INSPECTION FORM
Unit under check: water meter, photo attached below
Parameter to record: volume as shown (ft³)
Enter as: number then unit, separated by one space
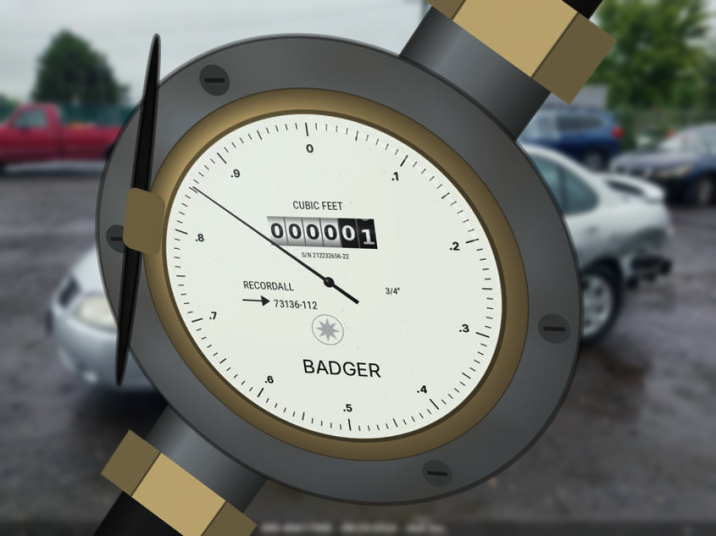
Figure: 0.85 ft³
